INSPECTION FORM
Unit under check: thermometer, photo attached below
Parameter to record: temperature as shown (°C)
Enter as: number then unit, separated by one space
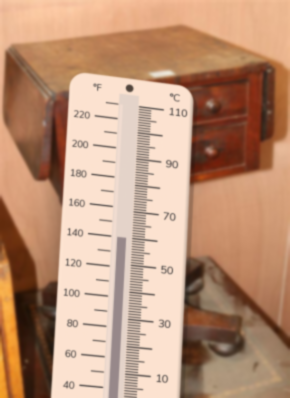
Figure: 60 °C
